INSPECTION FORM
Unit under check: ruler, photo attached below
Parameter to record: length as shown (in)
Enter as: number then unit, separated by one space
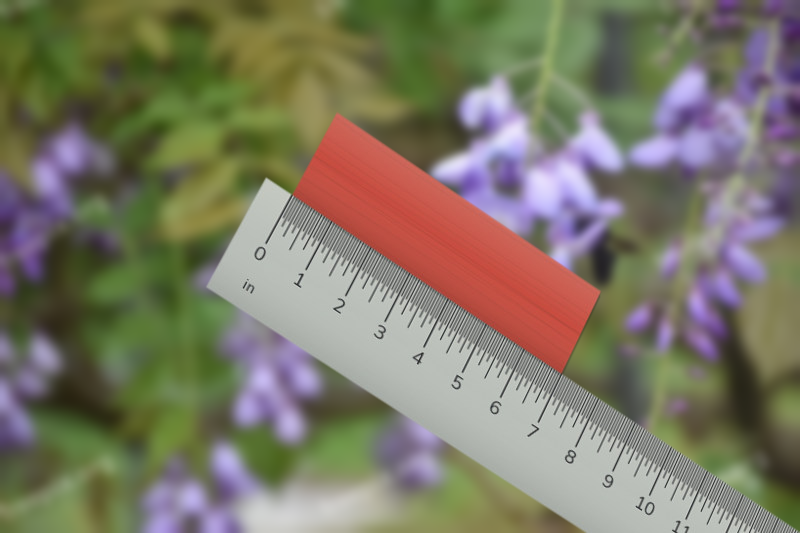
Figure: 7 in
